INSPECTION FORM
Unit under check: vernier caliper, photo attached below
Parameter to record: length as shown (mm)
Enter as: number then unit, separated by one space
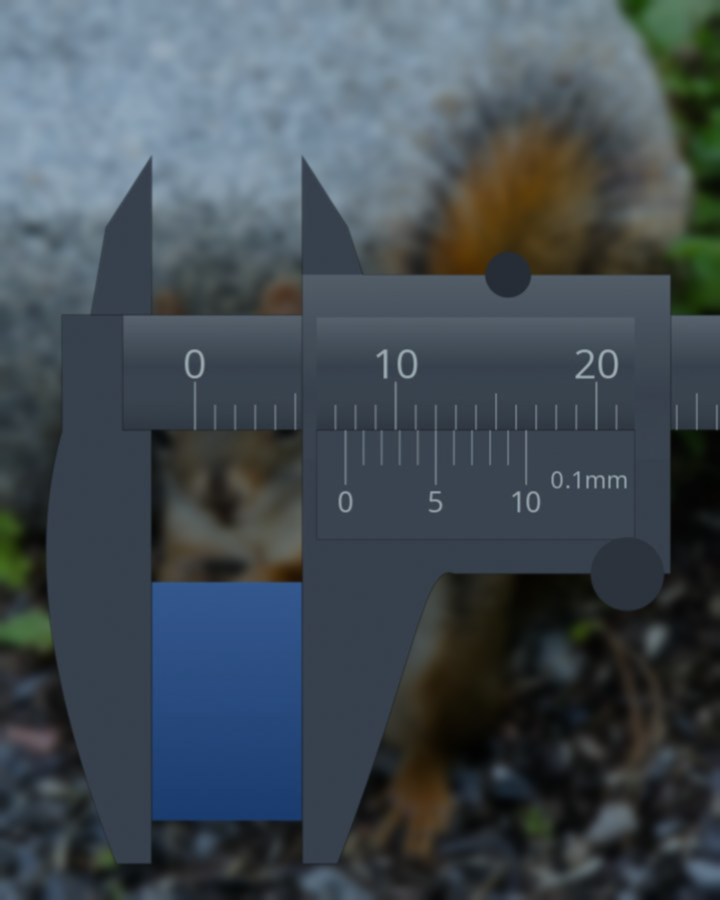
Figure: 7.5 mm
